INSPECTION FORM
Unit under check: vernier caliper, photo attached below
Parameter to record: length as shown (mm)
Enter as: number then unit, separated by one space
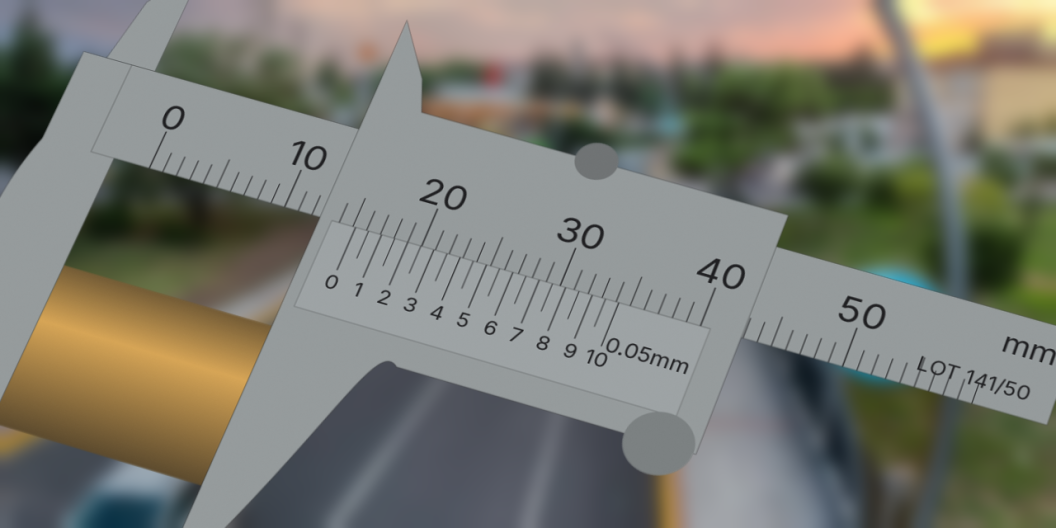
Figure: 15.2 mm
